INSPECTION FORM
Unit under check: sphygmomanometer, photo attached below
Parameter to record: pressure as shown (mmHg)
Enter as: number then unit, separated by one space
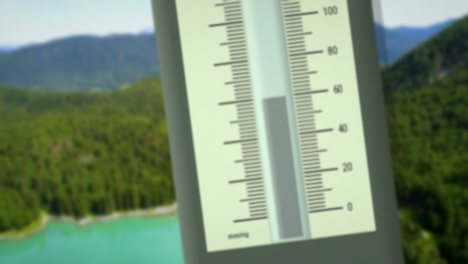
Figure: 60 mmHg
